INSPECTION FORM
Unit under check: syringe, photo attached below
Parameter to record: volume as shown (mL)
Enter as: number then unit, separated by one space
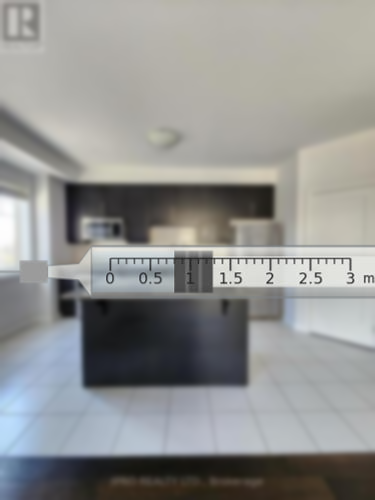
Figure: 0.8 mL
